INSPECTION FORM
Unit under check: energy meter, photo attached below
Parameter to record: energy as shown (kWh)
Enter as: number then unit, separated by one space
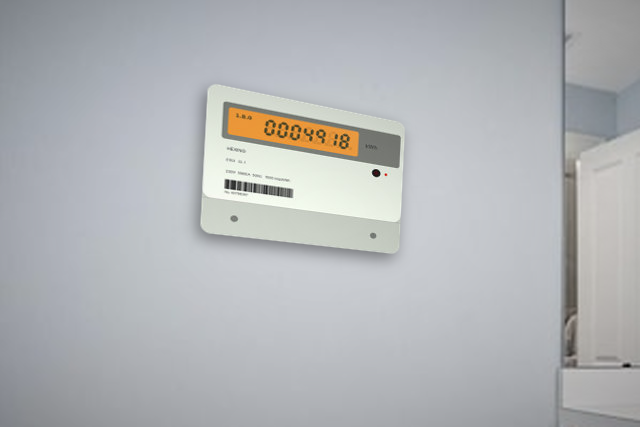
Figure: 4918 kWh
